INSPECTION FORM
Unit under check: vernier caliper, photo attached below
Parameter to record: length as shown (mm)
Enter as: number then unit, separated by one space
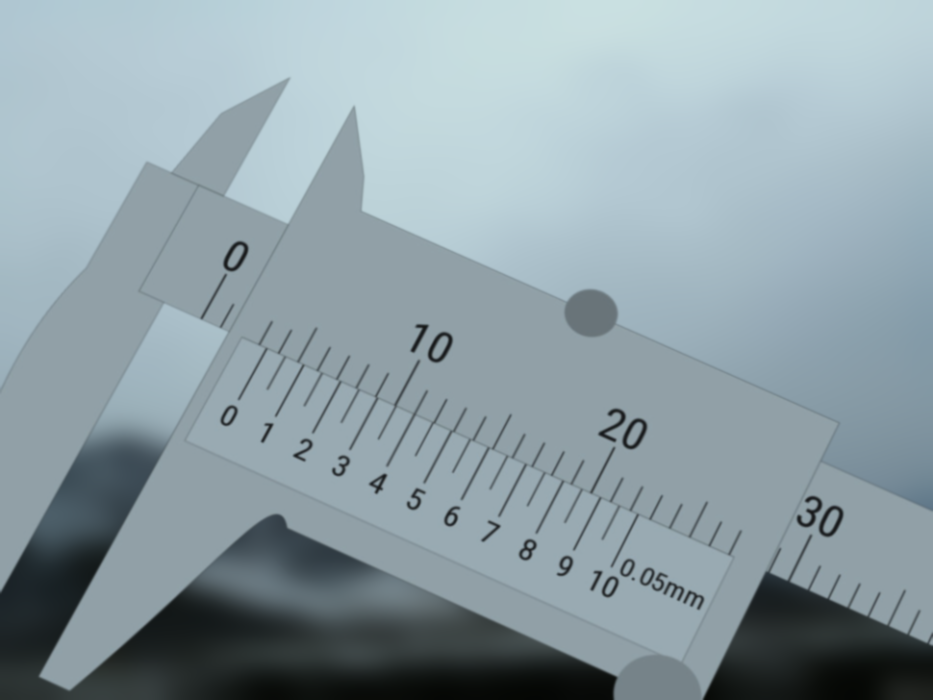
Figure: 3.4 mm
